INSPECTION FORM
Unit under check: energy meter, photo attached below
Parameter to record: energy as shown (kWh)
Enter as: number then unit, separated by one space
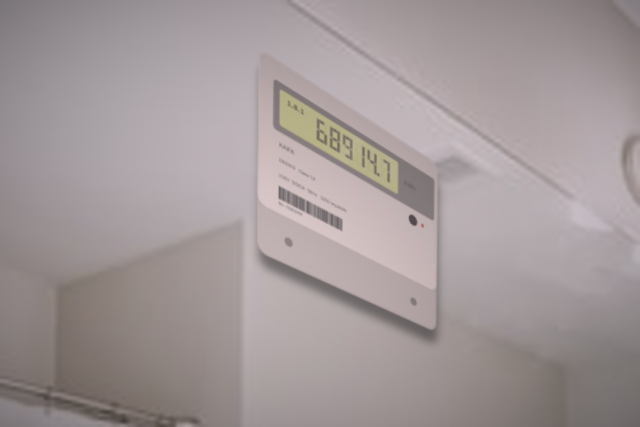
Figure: 68914.7 kWh
